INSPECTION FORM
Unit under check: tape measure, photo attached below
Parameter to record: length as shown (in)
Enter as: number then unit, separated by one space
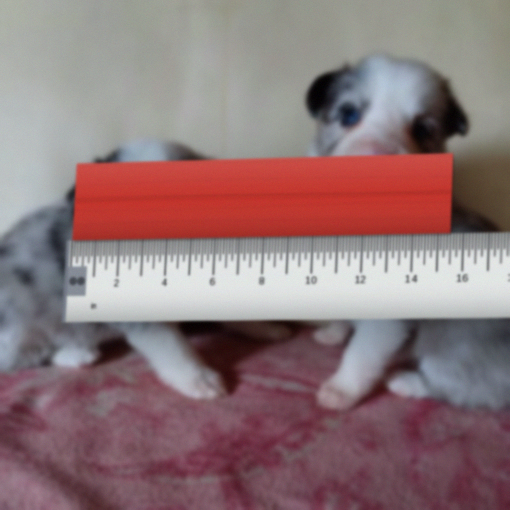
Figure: 15.5 in
